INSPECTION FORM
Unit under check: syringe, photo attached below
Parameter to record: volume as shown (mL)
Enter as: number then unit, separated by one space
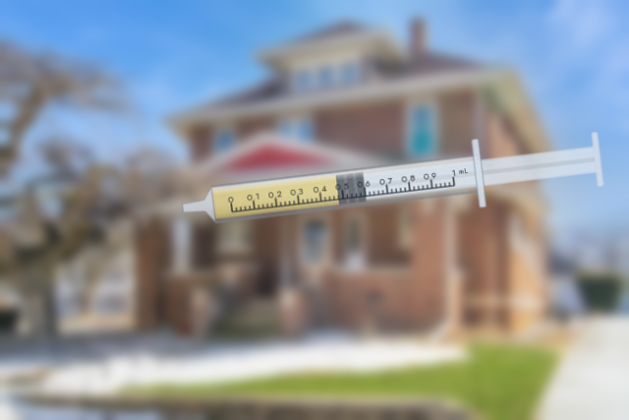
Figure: 0.48 mL
